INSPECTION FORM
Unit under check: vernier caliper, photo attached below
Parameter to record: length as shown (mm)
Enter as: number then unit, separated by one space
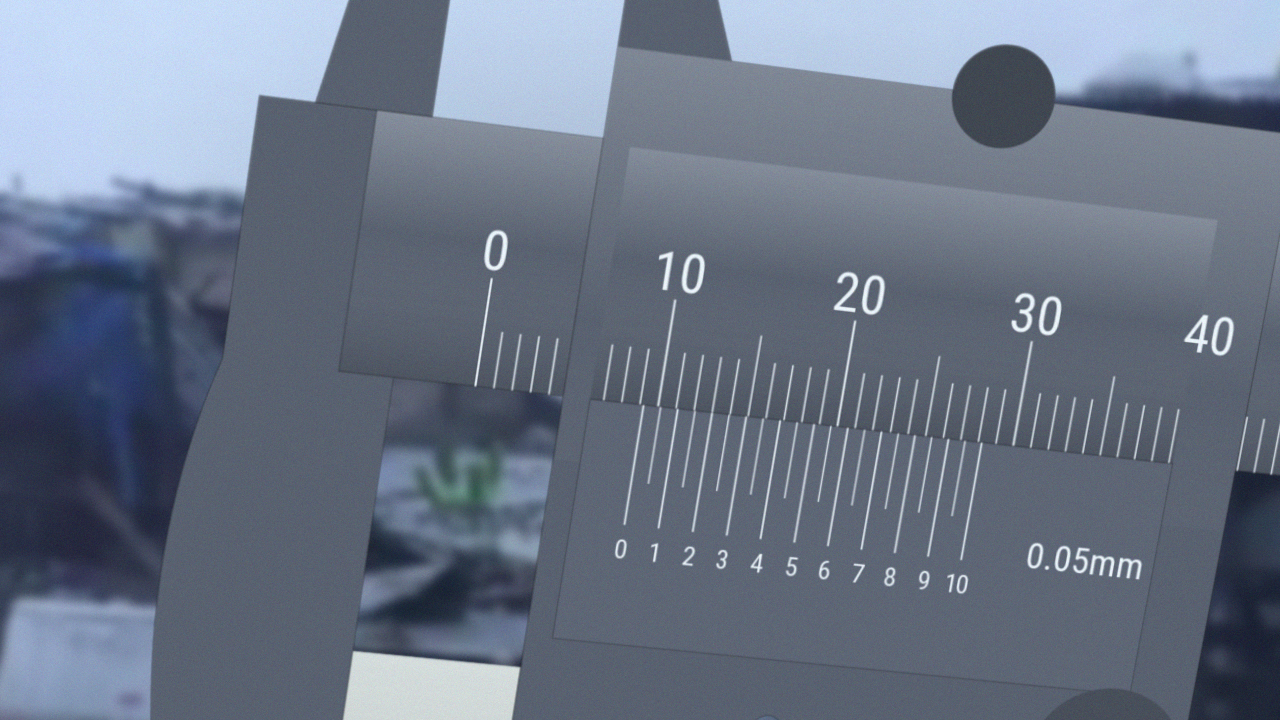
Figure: 9.2 mm
